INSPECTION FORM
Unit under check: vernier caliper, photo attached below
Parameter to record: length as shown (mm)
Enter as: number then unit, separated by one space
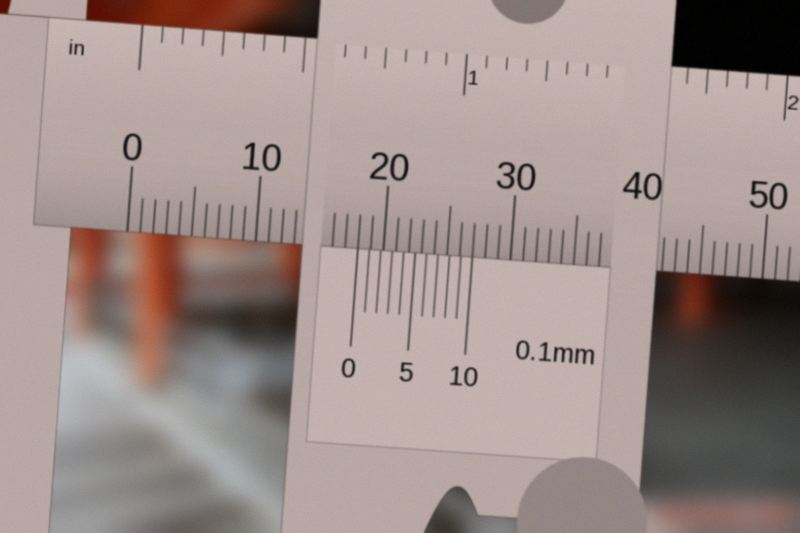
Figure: 18.0 mm
